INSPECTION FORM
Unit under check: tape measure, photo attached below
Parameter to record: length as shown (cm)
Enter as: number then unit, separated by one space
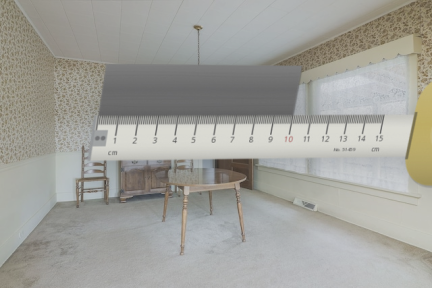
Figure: 10 cm
